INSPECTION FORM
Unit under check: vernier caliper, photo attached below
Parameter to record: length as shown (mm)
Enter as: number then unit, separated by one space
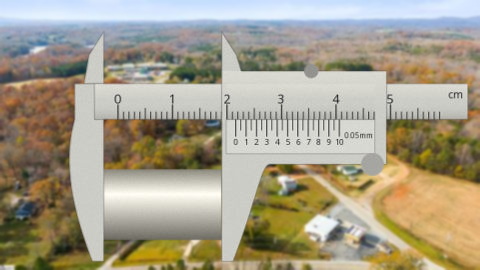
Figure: 21.6 mm
